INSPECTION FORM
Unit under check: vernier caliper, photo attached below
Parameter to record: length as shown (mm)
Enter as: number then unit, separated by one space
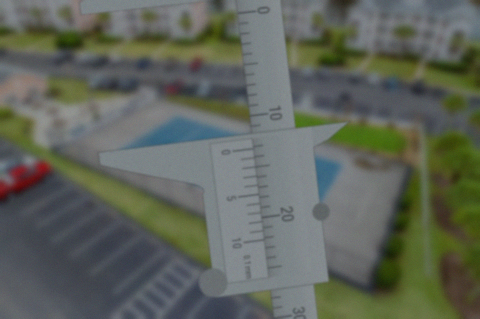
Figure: 13.2 mm
